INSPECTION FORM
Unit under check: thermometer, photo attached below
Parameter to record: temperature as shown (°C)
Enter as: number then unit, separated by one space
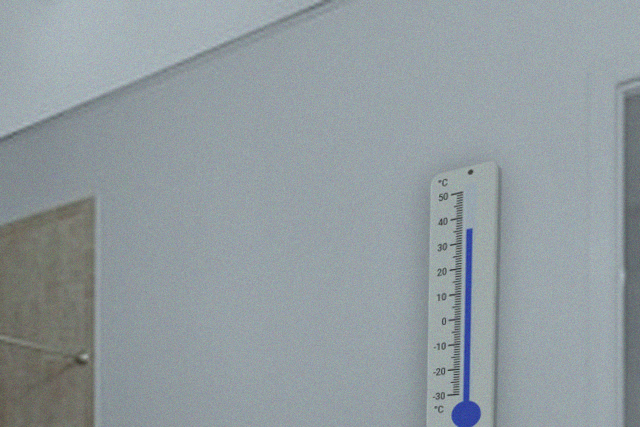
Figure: 35 °C
